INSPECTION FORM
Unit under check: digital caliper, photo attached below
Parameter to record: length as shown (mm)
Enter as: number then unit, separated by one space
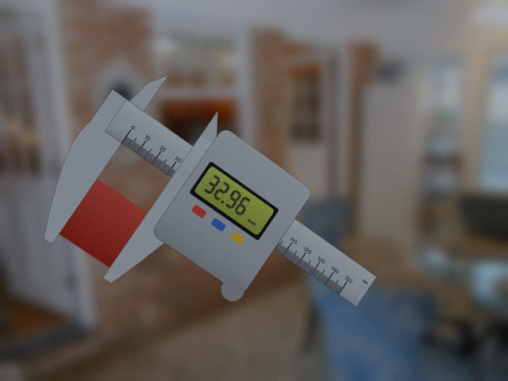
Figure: 32.96 mm
